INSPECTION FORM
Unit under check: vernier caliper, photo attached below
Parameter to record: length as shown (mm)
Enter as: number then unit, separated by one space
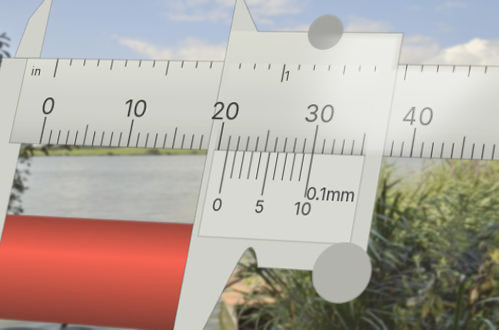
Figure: 21.0 mm
